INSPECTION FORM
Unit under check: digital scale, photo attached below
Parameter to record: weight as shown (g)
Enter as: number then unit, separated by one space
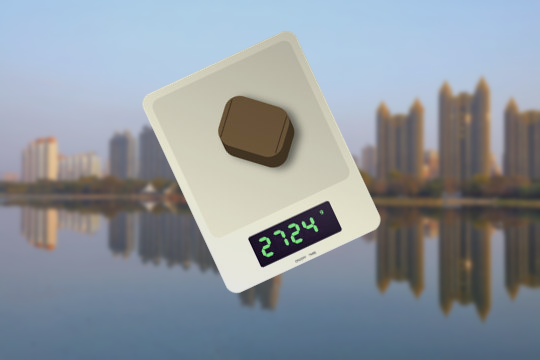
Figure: 2724 g
